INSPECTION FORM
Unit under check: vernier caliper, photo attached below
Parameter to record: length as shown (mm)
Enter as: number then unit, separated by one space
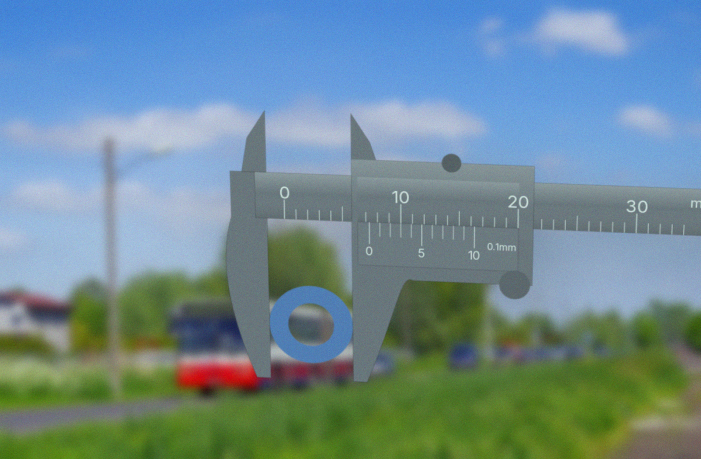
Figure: 7.3 mm
